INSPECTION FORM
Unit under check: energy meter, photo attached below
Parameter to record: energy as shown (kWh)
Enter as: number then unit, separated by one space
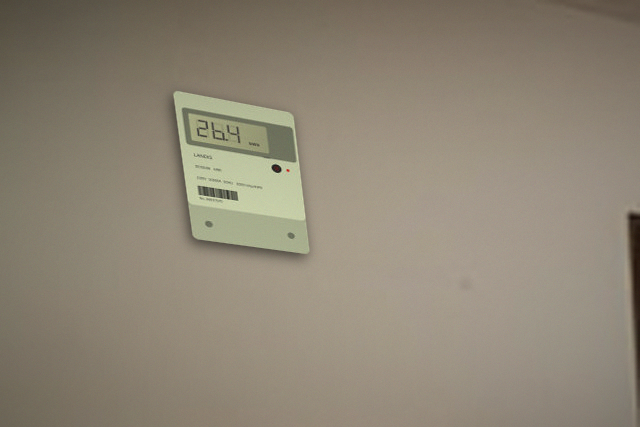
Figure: 26.4 kWh
